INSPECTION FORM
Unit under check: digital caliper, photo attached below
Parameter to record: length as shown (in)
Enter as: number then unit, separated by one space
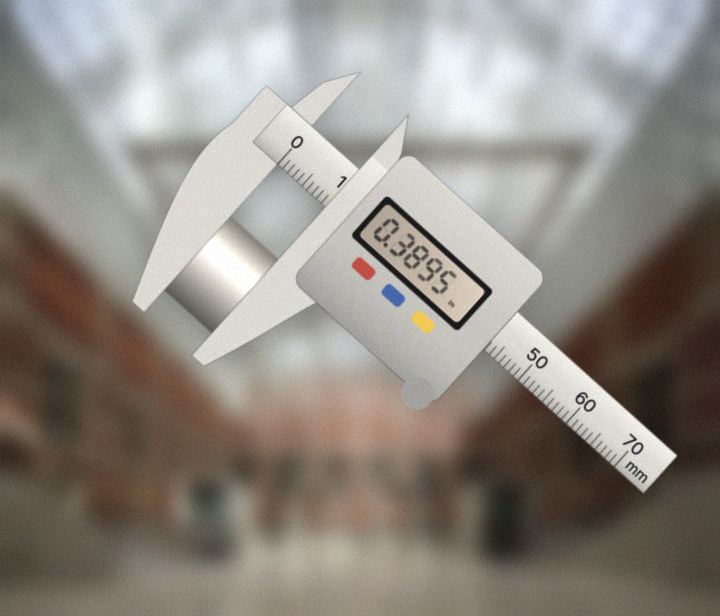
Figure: 0.3895 in
